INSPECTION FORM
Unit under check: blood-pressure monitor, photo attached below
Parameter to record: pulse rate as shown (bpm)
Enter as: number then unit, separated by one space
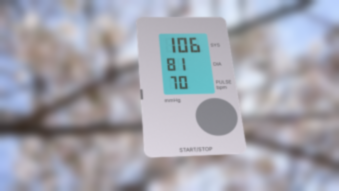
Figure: 70 bpm
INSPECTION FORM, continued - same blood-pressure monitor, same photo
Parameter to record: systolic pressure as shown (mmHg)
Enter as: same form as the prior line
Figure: 106 mmHg
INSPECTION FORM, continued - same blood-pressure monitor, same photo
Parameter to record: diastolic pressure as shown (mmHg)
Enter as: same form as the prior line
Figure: 81 mmHg
